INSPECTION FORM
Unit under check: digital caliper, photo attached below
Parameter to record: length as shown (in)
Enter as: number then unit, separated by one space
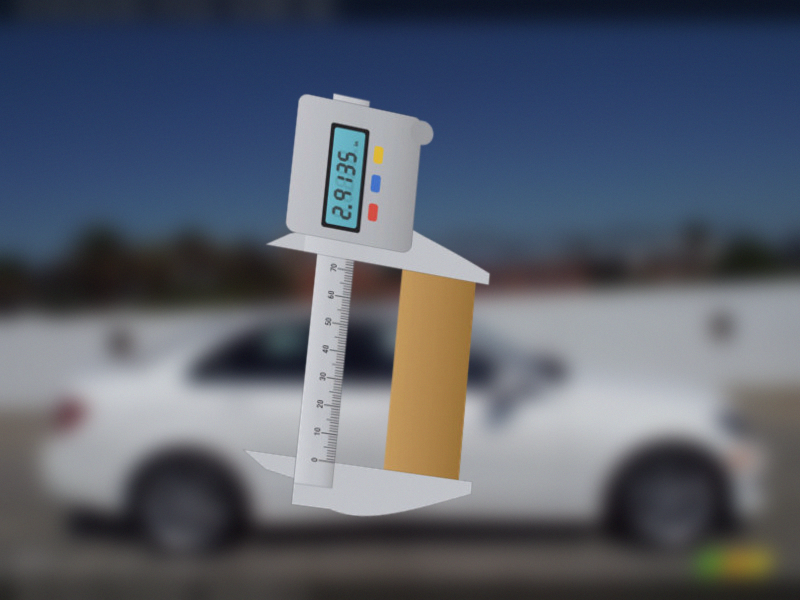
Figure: 2.9135 in
